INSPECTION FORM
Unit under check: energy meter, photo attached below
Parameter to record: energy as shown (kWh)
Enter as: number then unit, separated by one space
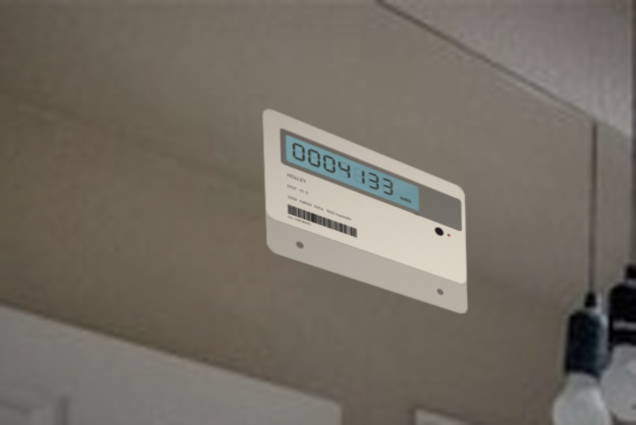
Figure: 4133 kWh
